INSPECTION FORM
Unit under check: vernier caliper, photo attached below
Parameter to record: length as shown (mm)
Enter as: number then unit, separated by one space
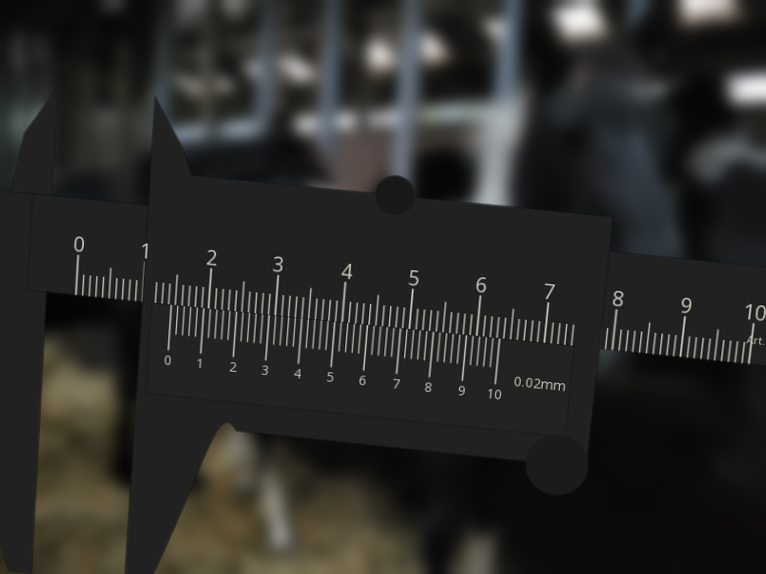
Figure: 14.4 mm
